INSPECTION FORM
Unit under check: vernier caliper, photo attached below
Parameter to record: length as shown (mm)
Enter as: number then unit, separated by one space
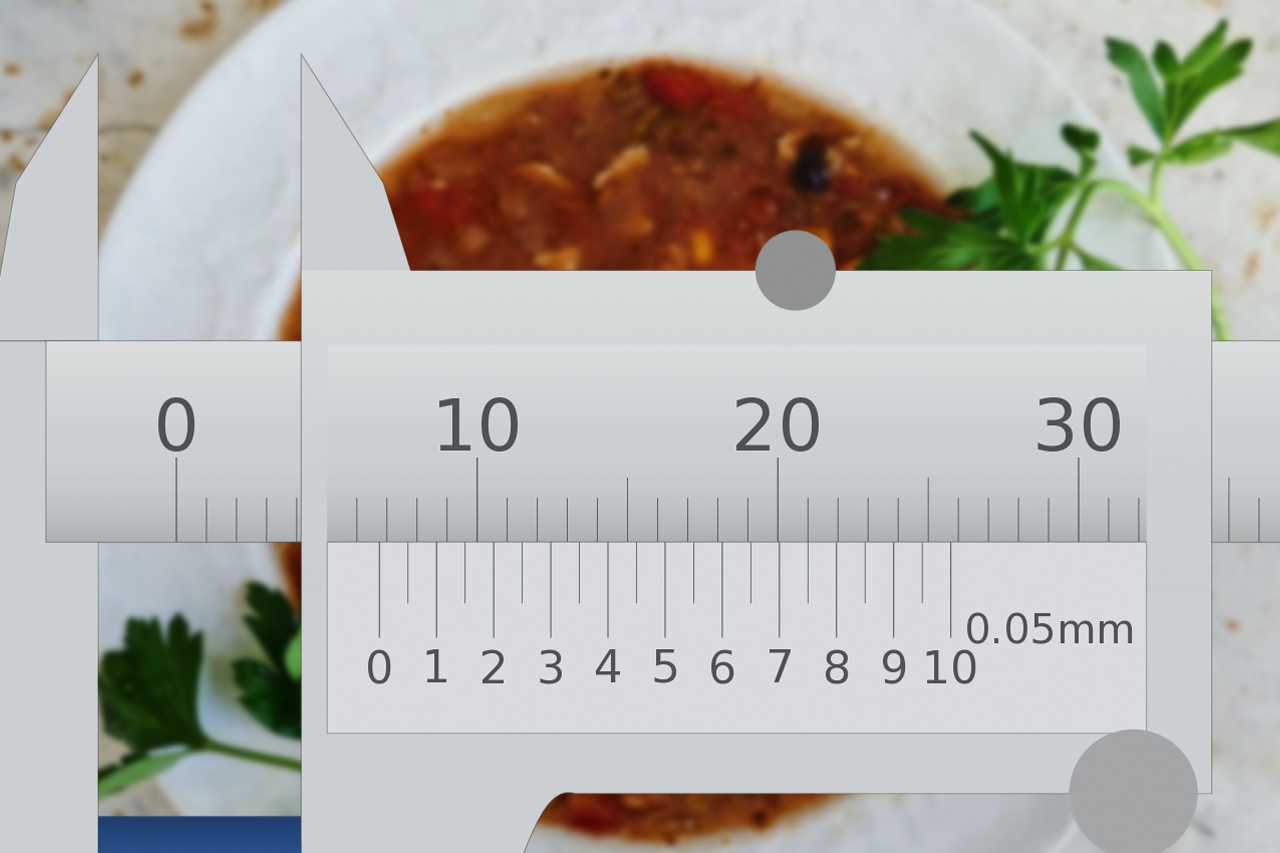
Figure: 6.75 mm
